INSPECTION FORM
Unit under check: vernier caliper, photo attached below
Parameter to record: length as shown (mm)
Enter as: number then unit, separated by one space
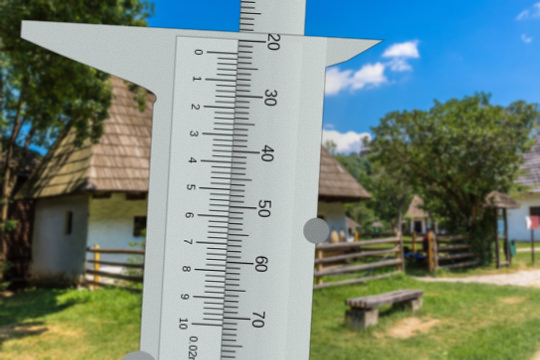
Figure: 22.4 mm
